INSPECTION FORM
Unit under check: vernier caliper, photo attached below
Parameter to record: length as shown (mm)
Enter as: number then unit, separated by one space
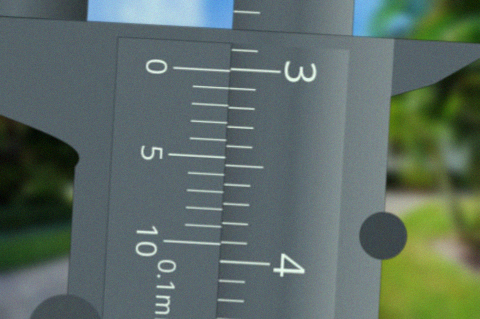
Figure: 30.1 mm
